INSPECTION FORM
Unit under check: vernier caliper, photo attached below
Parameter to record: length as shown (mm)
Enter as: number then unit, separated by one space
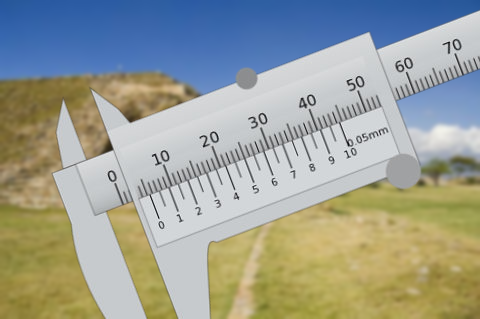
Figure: 5.5 mm
